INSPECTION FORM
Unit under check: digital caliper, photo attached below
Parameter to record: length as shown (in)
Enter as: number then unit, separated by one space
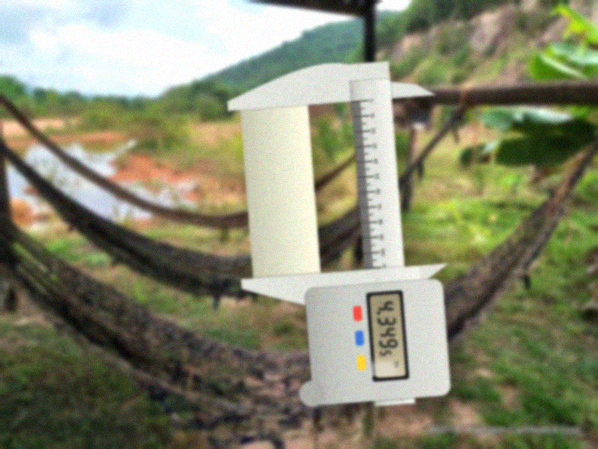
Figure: 4.3495 in
